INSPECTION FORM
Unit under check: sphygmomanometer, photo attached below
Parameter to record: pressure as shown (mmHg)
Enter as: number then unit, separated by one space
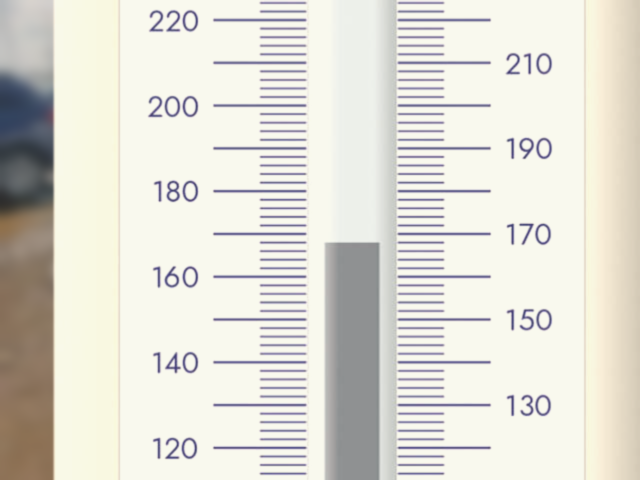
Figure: 168 mmHg
